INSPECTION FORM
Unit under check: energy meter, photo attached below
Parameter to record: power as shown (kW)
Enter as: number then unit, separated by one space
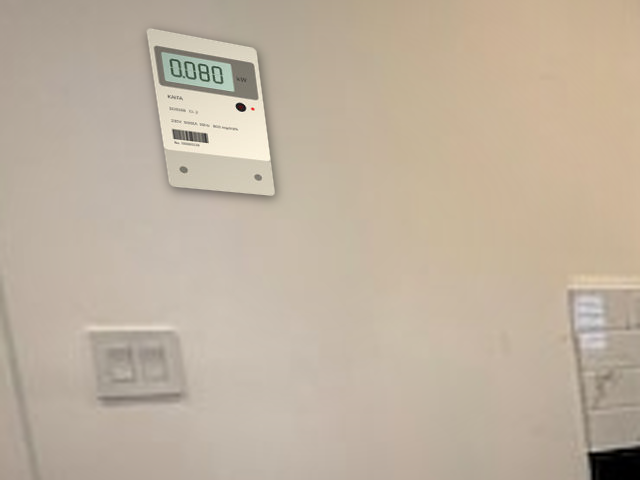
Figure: 0.080 kW
